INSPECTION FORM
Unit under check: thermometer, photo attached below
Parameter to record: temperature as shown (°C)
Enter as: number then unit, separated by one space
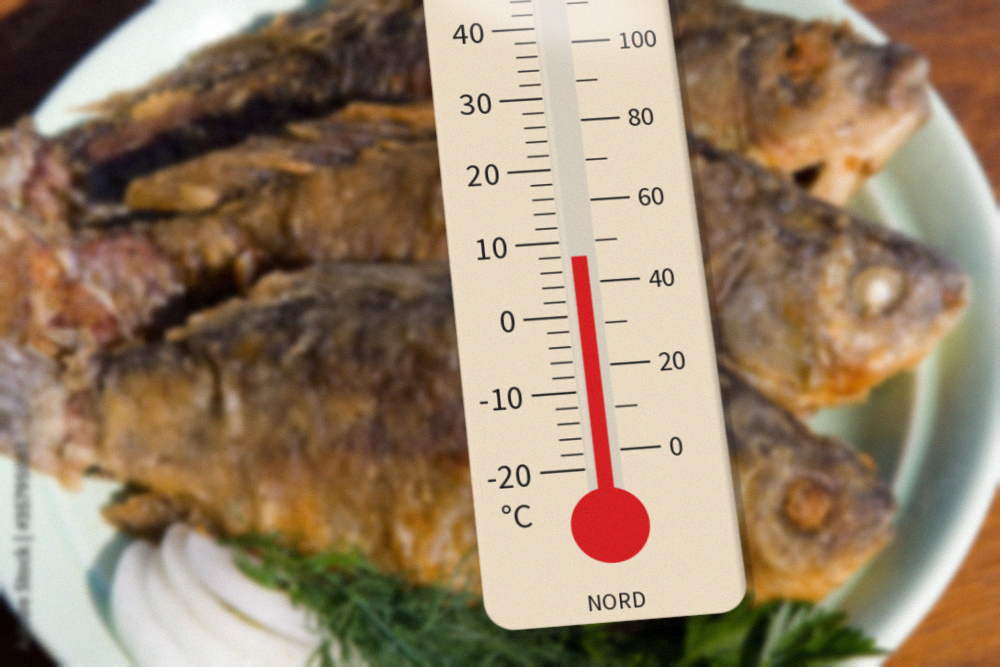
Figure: 8 °C
